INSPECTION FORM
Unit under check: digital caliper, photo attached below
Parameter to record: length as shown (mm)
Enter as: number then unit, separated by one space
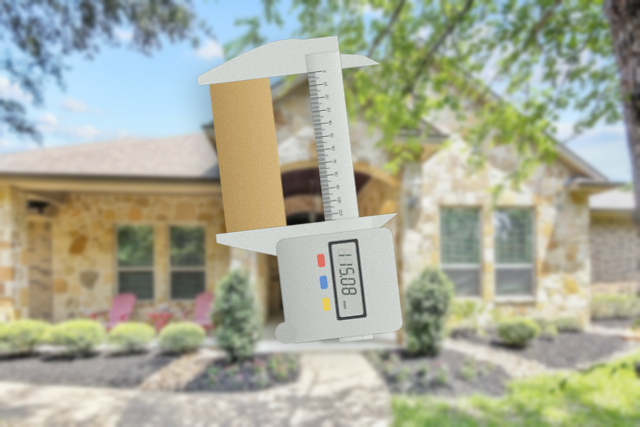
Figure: 115.08 mm
